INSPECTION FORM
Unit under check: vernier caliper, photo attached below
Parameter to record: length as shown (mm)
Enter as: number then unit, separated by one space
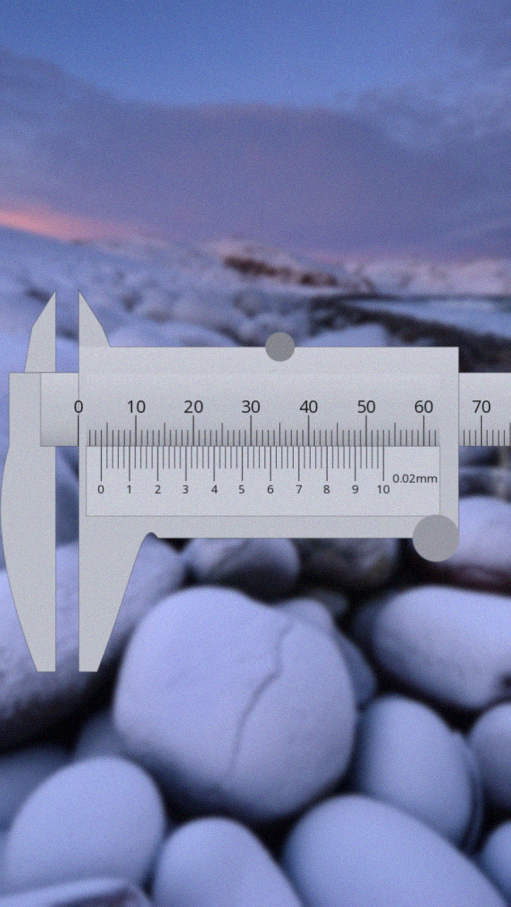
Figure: 4.0 mm
